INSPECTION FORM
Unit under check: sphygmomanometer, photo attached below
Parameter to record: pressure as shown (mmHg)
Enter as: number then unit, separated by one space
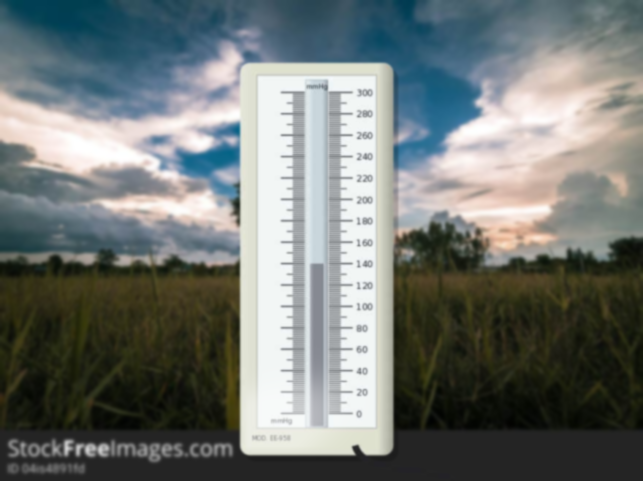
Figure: 140 mmHg
